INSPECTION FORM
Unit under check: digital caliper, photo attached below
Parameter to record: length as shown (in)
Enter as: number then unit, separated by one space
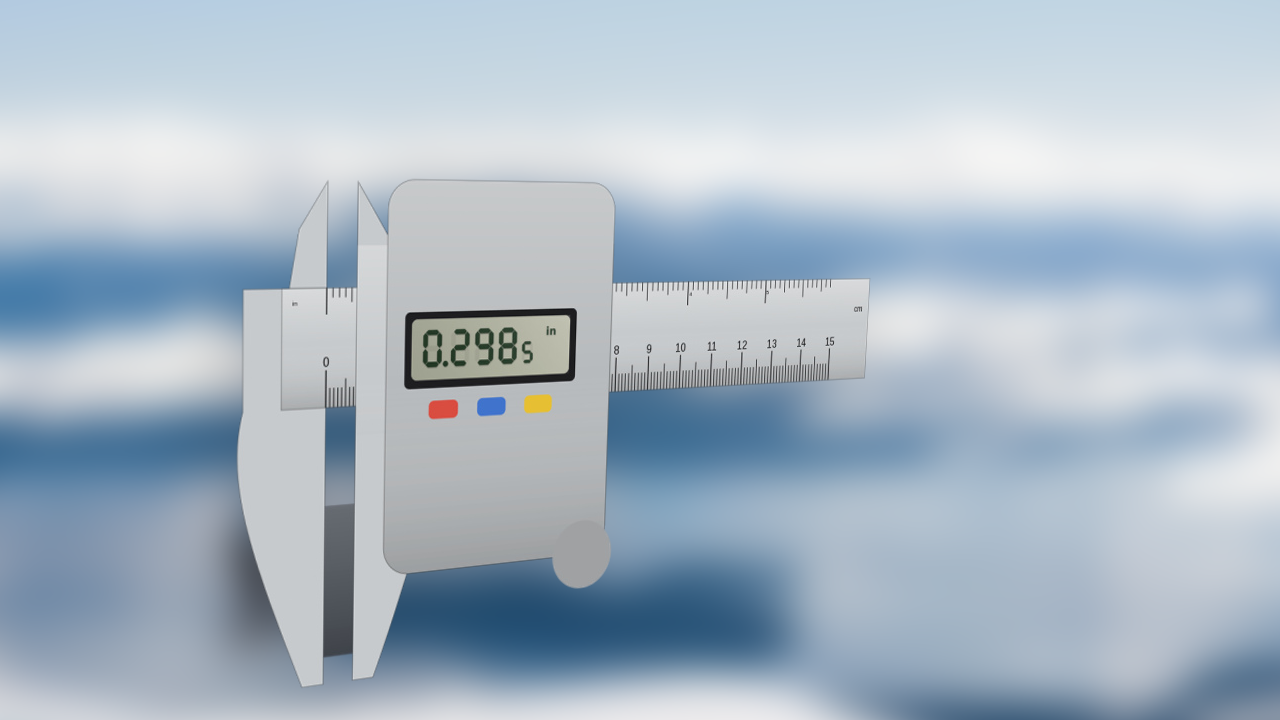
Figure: 0.2985 in
